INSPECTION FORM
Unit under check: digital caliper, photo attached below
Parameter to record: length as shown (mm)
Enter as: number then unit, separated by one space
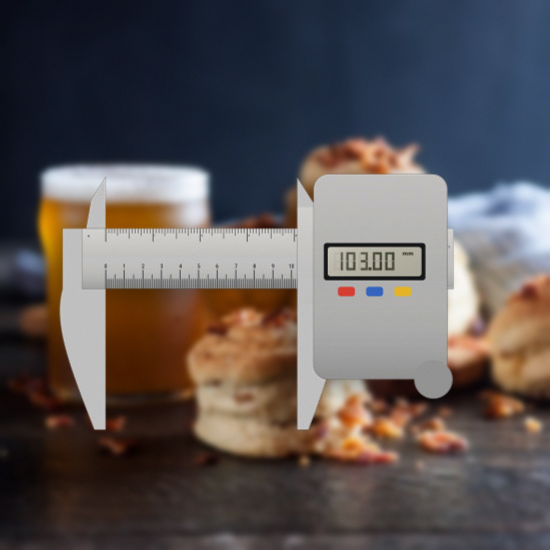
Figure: 103.00 mm
